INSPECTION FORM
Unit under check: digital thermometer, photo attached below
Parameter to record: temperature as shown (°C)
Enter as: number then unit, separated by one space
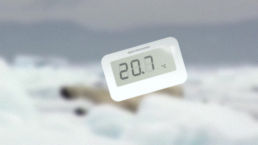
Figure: 20.7 °C
